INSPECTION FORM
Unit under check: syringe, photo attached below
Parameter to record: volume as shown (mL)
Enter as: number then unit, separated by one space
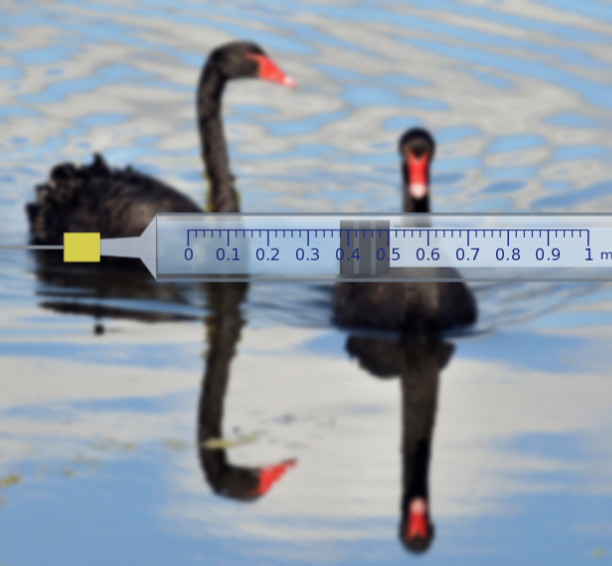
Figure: 0.38 mL
